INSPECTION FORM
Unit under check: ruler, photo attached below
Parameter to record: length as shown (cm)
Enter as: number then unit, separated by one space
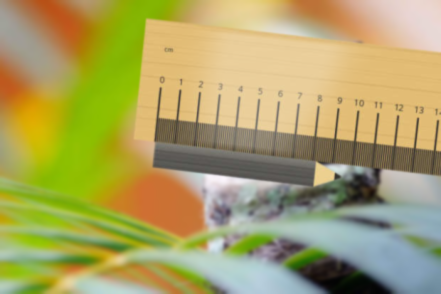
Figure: 9.5 cm
